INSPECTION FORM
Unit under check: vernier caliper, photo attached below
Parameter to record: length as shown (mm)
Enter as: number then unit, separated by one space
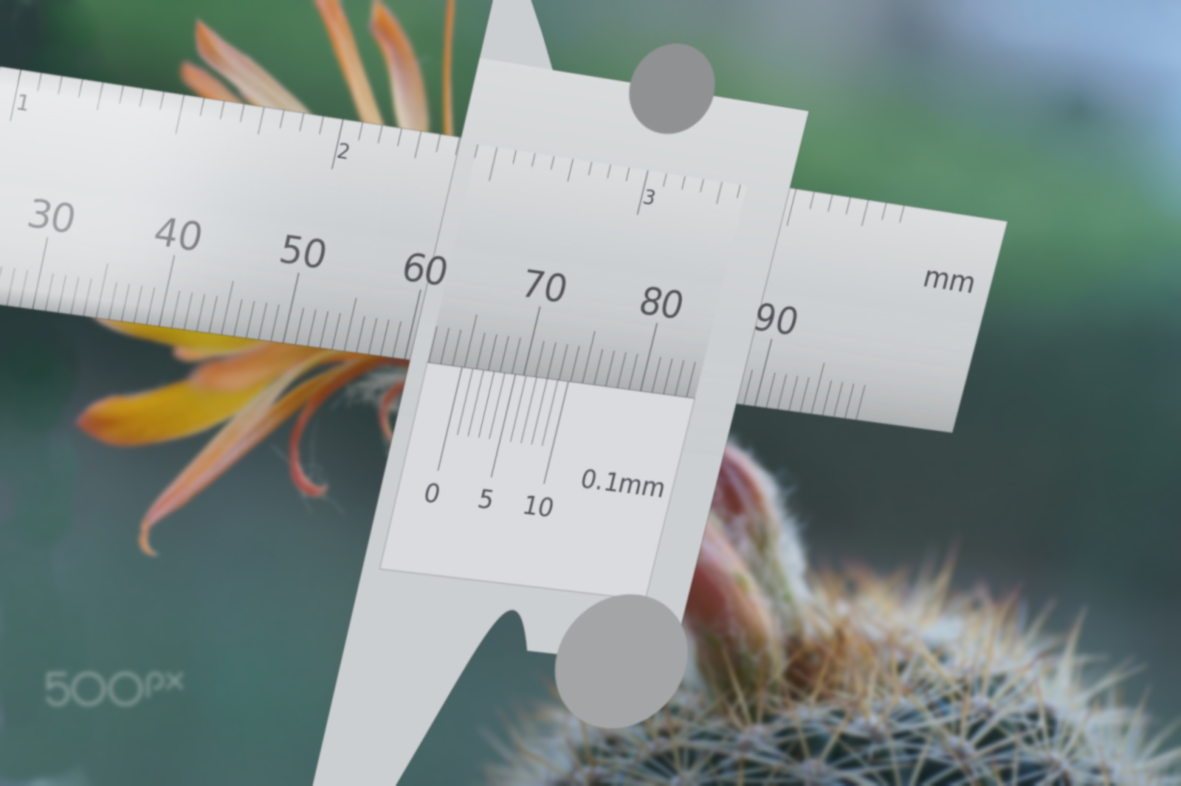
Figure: 64.8 mm
